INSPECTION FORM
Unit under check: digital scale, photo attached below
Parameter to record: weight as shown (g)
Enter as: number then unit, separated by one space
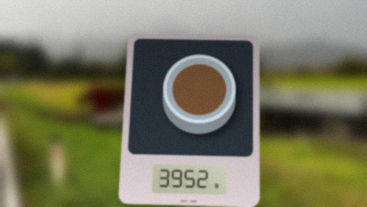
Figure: 3952 g
